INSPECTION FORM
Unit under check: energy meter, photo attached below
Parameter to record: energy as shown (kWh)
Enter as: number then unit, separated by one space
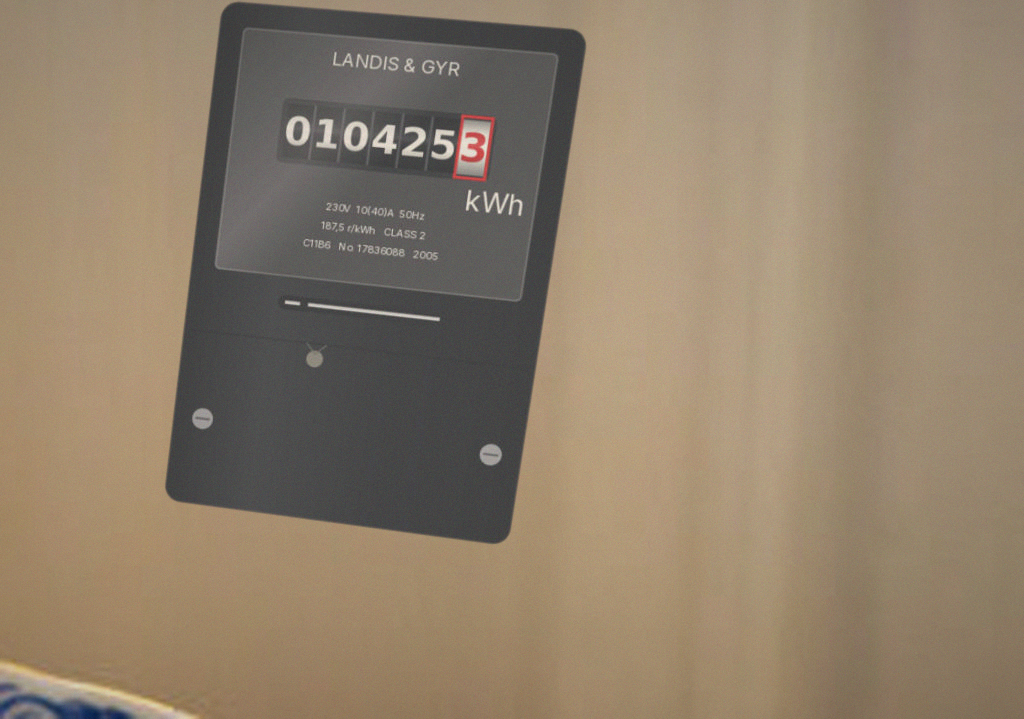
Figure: 10425.3 kWh
